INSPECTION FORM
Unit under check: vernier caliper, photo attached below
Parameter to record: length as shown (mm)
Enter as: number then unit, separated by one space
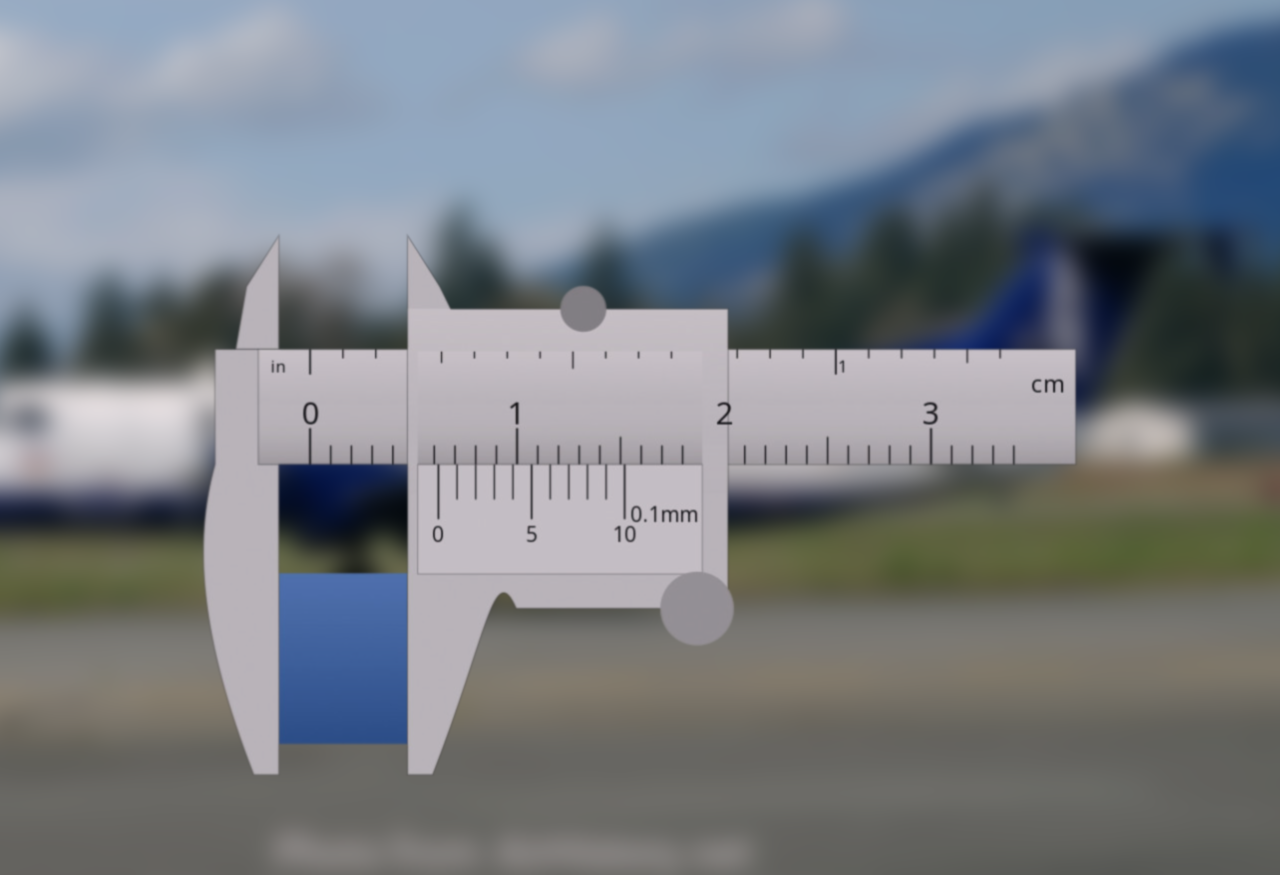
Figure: 6.2 mm
